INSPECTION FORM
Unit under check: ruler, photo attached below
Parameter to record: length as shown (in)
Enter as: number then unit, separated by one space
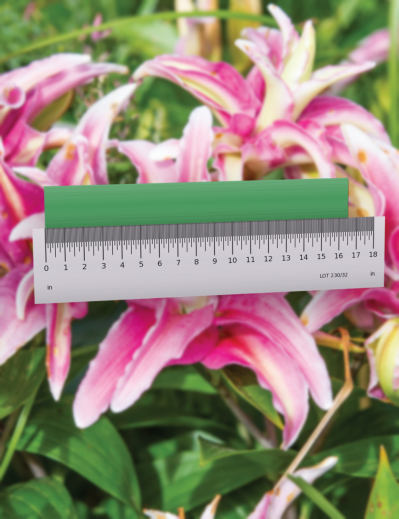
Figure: 16.5 in
